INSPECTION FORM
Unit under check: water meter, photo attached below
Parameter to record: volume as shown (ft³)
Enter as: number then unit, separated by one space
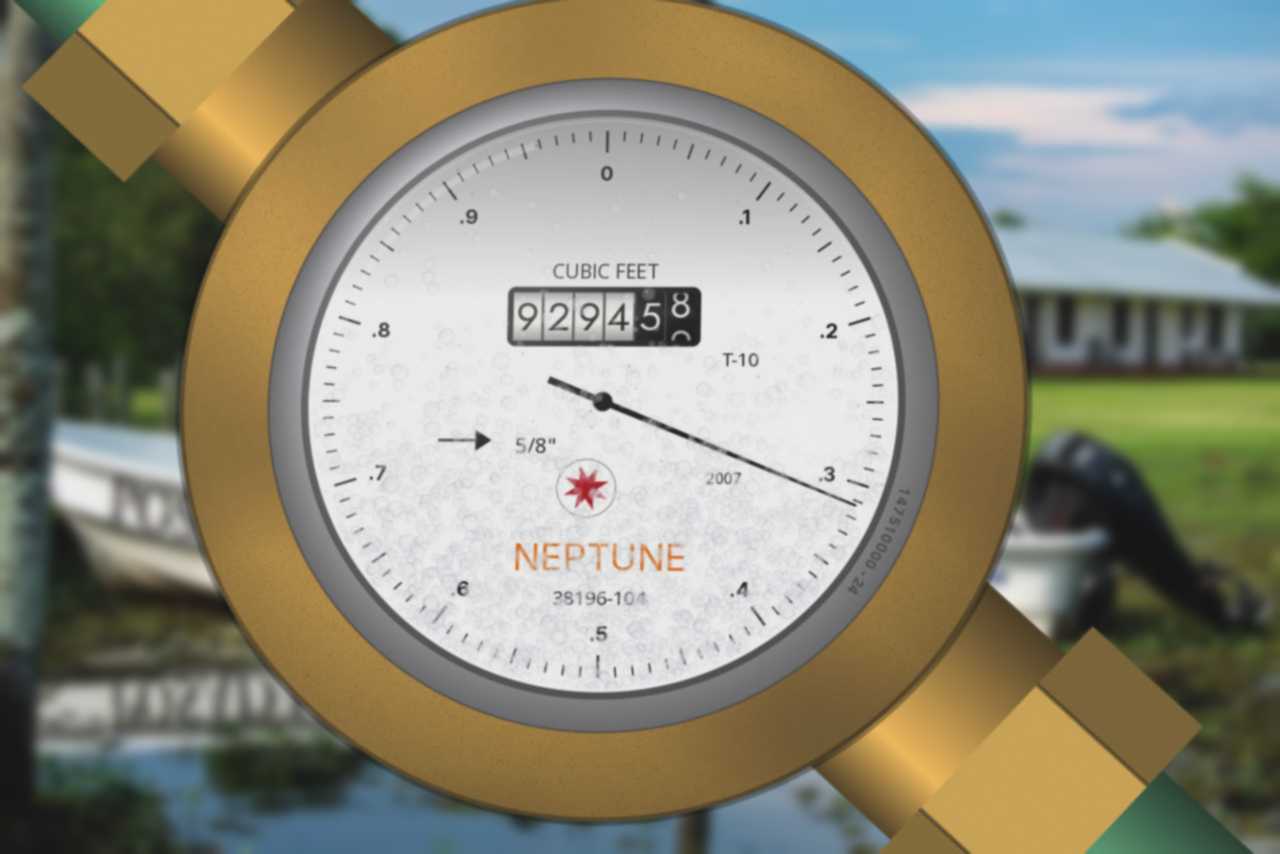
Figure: 929458.31 ft³
